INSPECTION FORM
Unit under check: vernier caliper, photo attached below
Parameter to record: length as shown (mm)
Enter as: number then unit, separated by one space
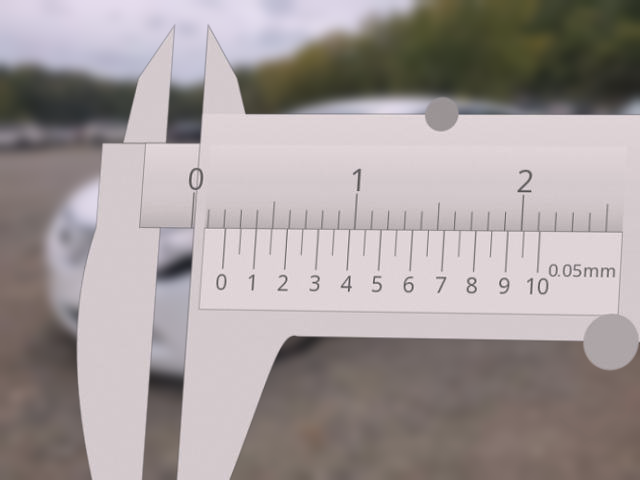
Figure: 2.1 mm
